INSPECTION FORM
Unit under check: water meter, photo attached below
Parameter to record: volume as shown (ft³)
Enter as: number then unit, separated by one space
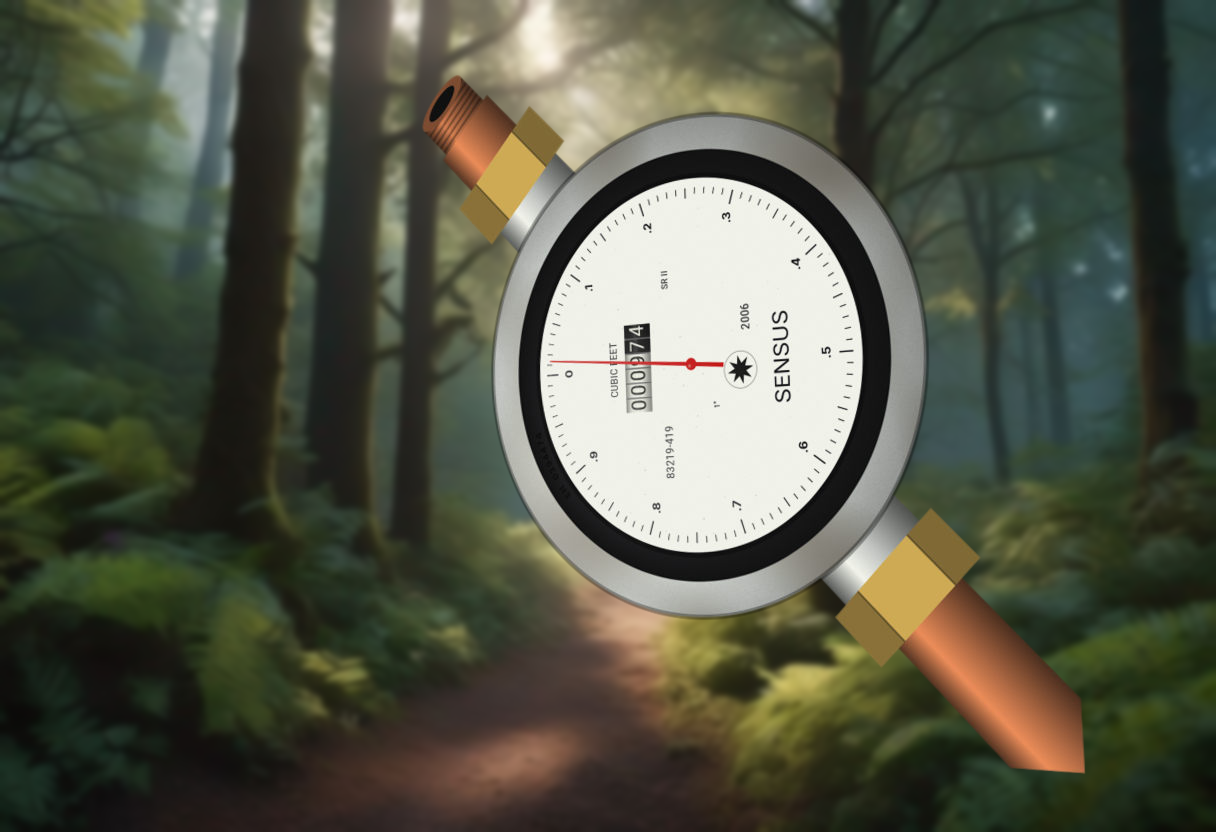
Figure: 974.01 ft³
